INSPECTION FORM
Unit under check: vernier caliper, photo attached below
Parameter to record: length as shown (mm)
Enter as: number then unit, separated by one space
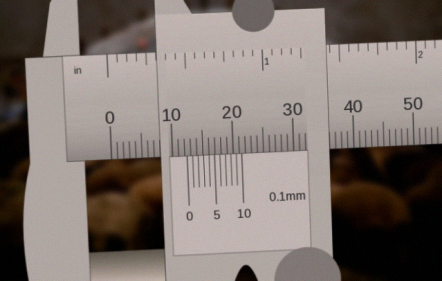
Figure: 12.4 mm
